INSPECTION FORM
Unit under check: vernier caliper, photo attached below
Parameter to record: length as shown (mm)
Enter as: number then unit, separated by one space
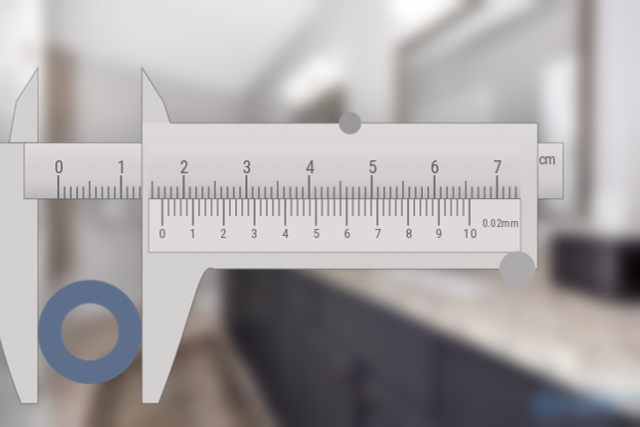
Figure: 16.6 mm
